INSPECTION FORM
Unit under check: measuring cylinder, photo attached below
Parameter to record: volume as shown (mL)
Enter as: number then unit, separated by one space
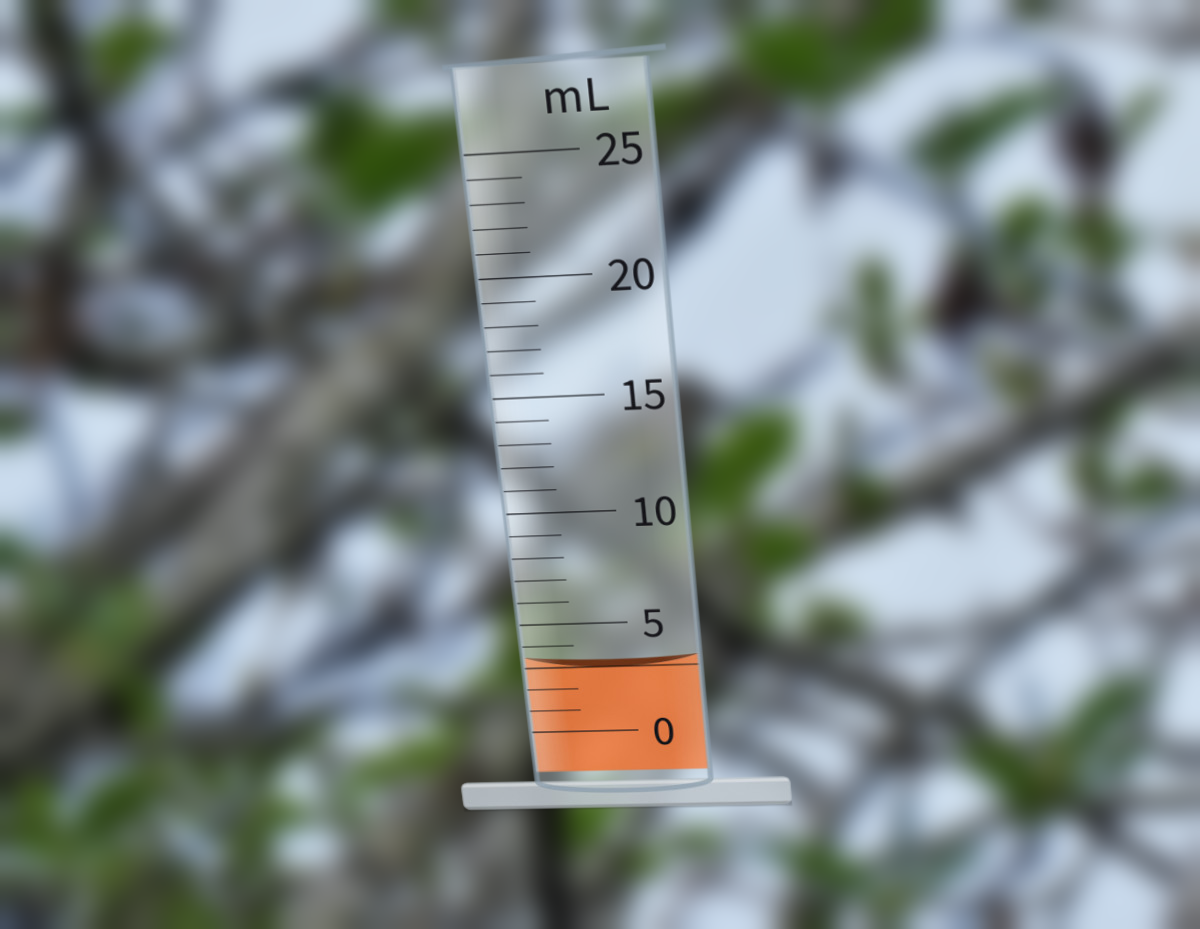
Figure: 3 mL
